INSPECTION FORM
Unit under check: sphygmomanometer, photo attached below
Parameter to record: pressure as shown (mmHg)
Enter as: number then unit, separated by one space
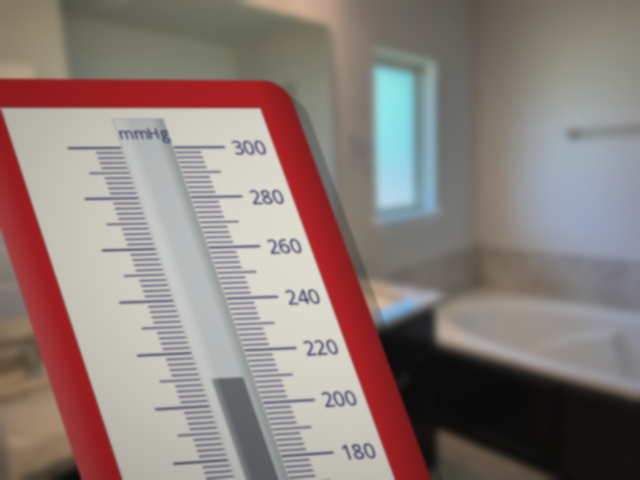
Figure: 210 mmHg
